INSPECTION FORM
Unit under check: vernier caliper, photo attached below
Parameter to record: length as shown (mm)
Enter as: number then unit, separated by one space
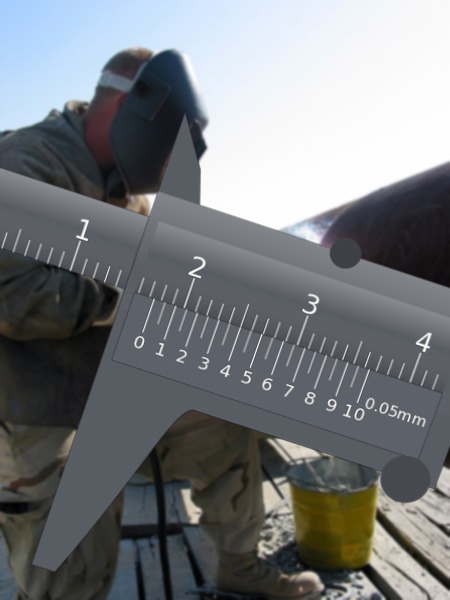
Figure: 17.4 mm
